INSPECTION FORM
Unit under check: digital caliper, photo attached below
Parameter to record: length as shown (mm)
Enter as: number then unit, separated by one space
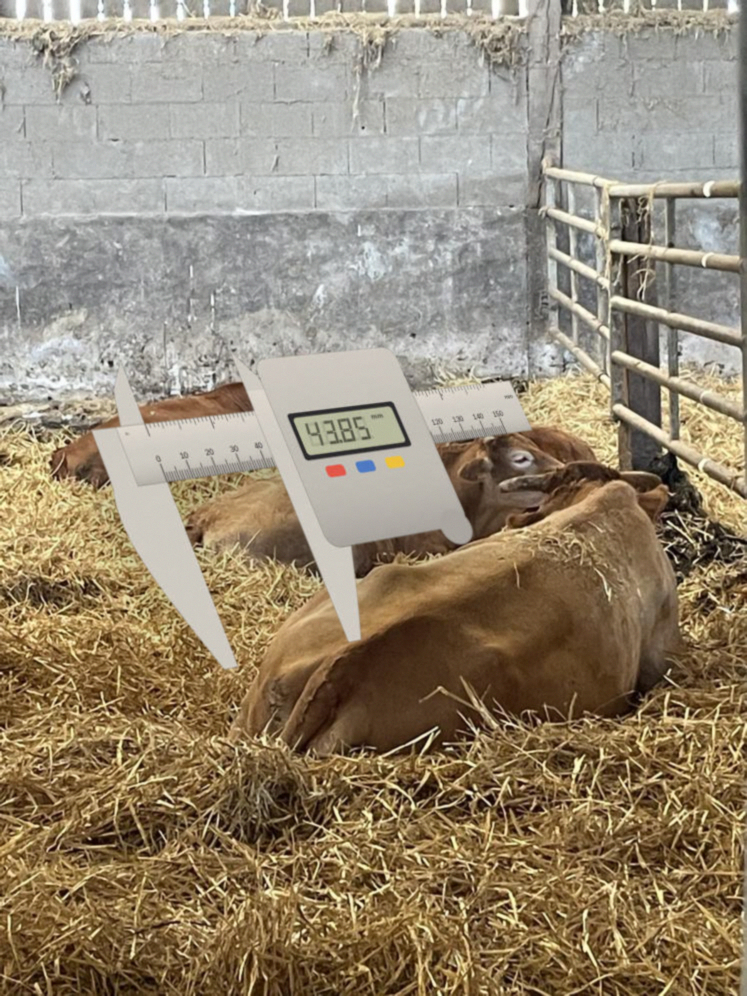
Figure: 43.85 mm
